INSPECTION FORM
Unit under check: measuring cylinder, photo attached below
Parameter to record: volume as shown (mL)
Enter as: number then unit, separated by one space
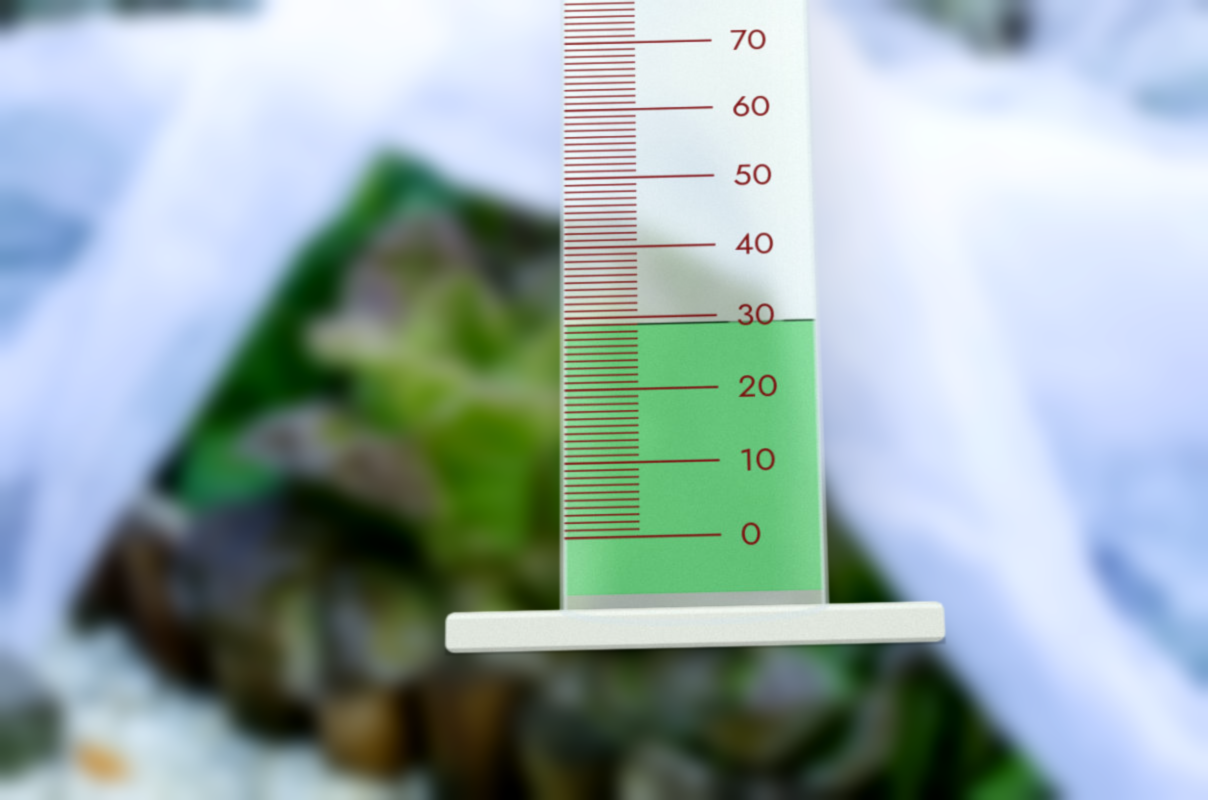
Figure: 29 mL
